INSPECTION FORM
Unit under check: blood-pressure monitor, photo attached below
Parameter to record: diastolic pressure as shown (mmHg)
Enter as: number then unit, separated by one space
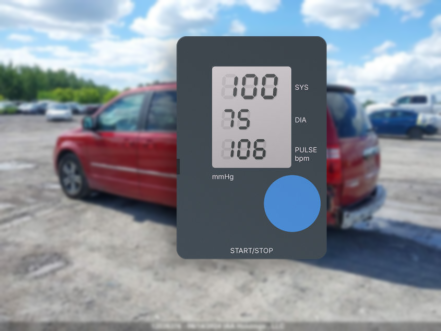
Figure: 75 mmHg
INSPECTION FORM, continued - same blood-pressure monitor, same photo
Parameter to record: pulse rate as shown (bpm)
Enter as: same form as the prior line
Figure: 106 bpm
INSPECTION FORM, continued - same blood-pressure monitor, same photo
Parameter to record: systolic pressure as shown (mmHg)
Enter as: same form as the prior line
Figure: 100 mmHg
